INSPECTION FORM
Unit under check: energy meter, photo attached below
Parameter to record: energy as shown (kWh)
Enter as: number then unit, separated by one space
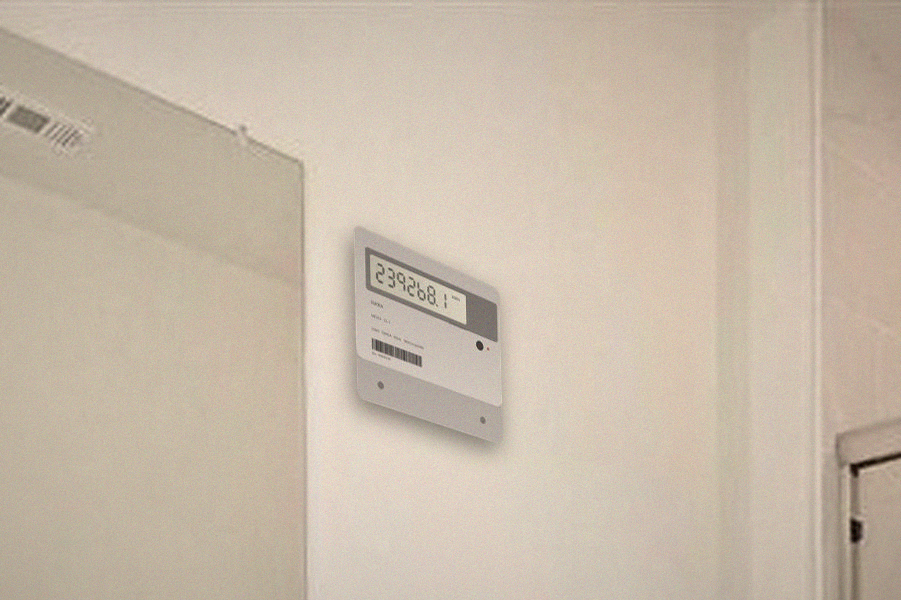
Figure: 239268.1 kWh
